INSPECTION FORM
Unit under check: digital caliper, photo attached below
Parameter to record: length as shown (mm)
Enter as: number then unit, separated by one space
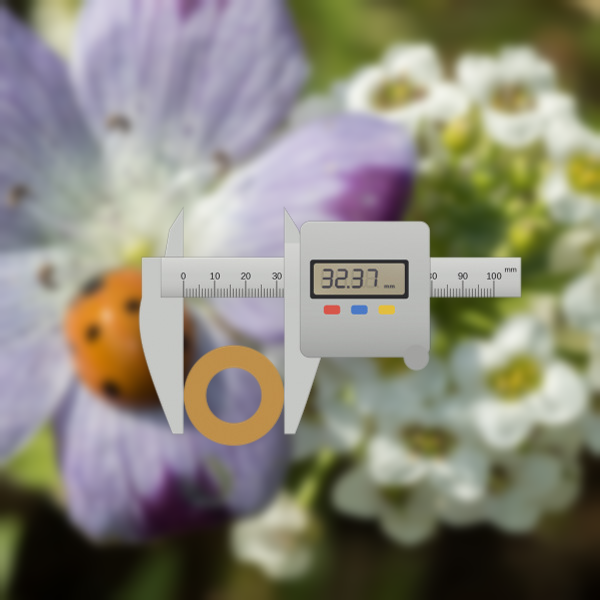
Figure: 32.37 mm
